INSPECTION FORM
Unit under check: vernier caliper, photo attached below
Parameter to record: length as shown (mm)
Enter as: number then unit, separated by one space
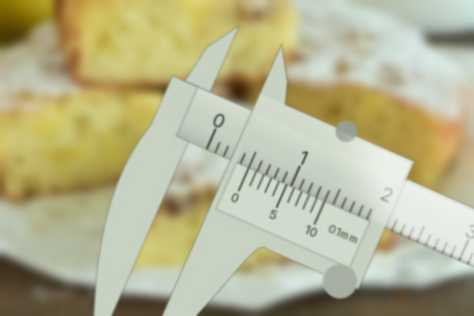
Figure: 5.0 mm
